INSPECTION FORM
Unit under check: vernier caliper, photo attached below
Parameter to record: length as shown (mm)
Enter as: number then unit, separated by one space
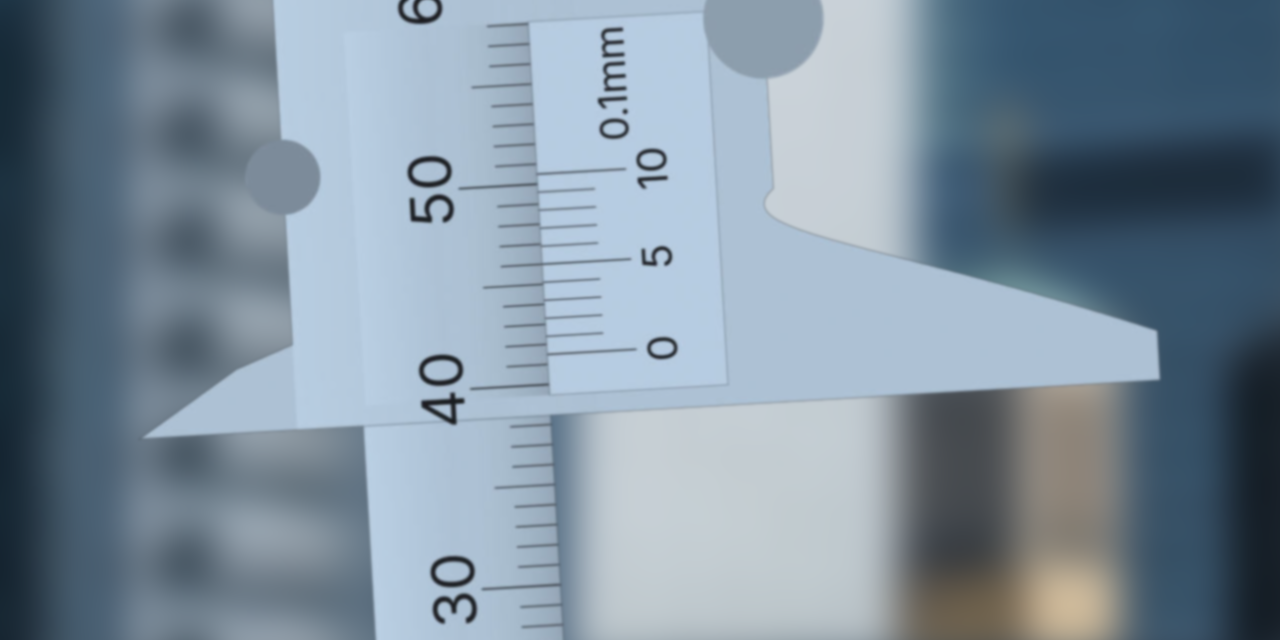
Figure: 41.5 mm
